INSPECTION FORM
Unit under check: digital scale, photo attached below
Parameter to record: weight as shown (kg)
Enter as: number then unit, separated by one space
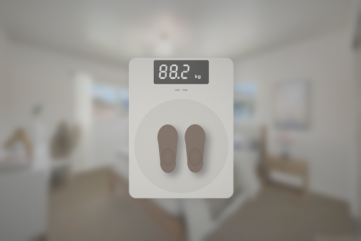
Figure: 88.2 kg
